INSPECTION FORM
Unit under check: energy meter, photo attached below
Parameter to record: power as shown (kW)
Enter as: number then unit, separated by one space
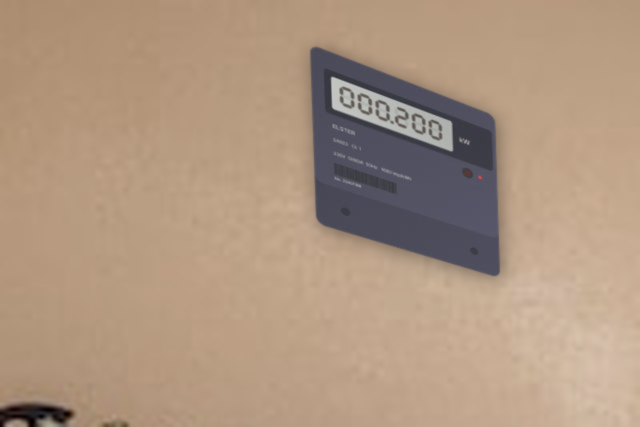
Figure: 0.200 kW
